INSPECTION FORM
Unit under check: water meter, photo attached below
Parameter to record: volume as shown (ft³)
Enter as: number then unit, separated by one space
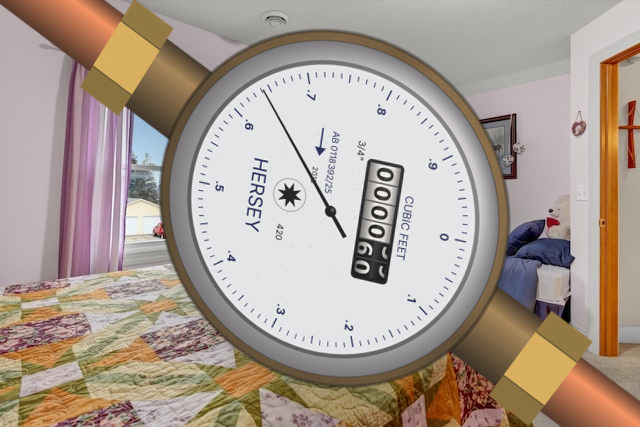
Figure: 59.64 ft³
